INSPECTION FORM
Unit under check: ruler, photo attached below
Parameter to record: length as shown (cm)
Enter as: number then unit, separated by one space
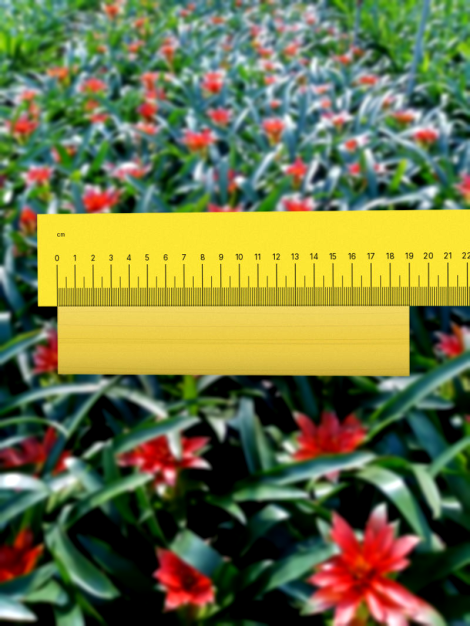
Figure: 19 cm
